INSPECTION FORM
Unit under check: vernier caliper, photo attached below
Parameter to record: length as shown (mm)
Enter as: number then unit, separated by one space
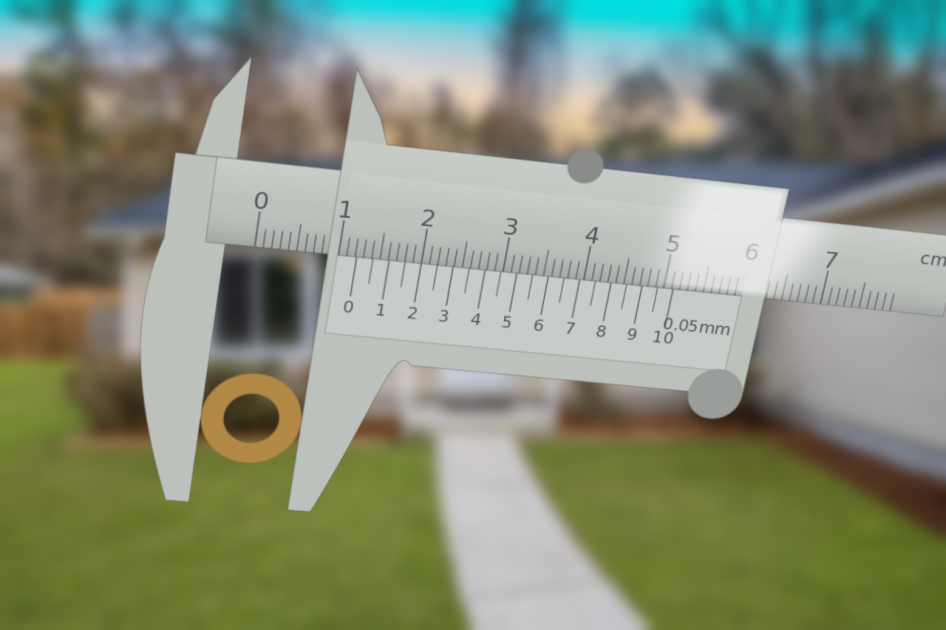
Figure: 12.2 mm
